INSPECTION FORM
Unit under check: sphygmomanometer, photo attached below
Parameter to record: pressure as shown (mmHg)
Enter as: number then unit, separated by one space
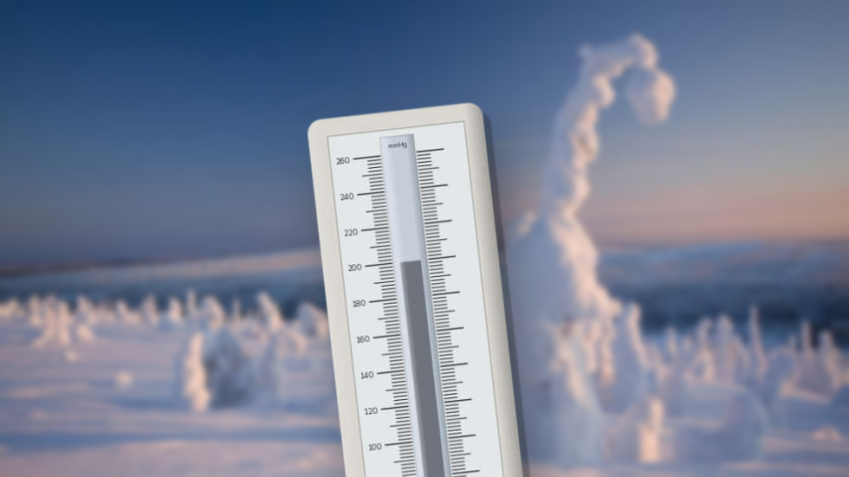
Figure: 200 mmHg
